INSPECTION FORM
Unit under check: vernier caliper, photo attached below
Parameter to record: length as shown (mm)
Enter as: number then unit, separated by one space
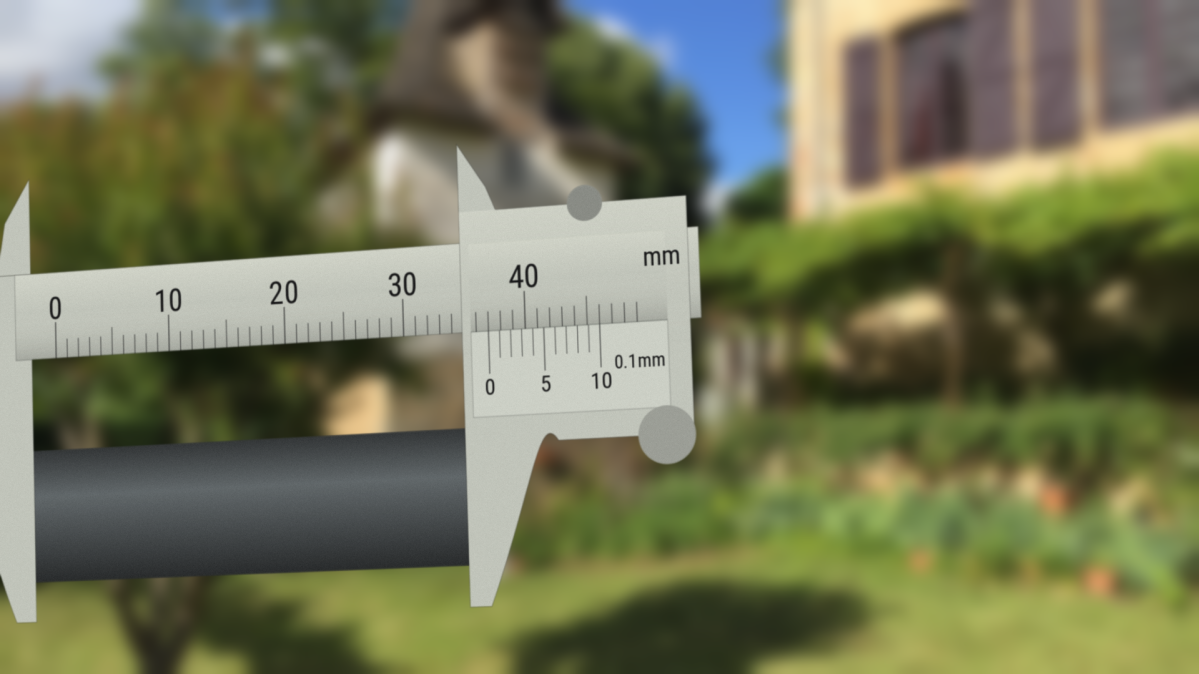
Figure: 37.0 mm
